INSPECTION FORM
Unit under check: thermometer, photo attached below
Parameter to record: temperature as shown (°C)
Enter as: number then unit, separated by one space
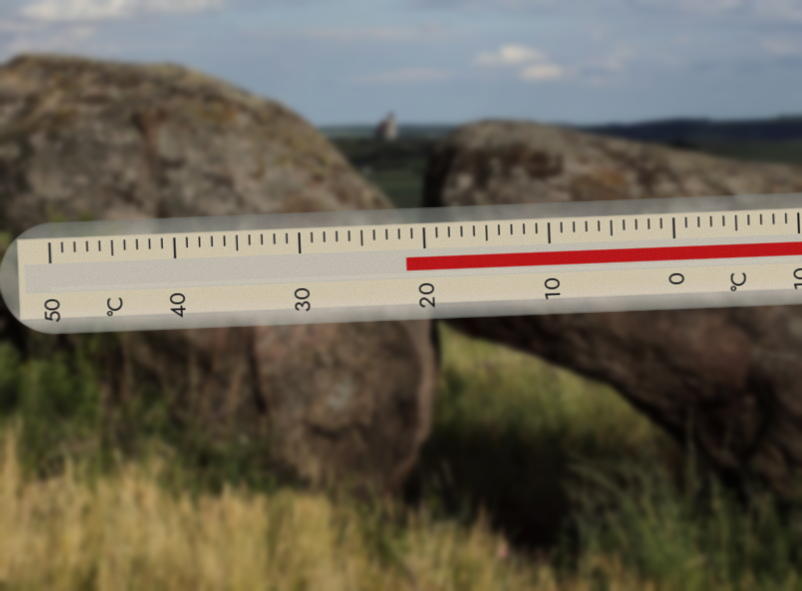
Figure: 21.5 °C
